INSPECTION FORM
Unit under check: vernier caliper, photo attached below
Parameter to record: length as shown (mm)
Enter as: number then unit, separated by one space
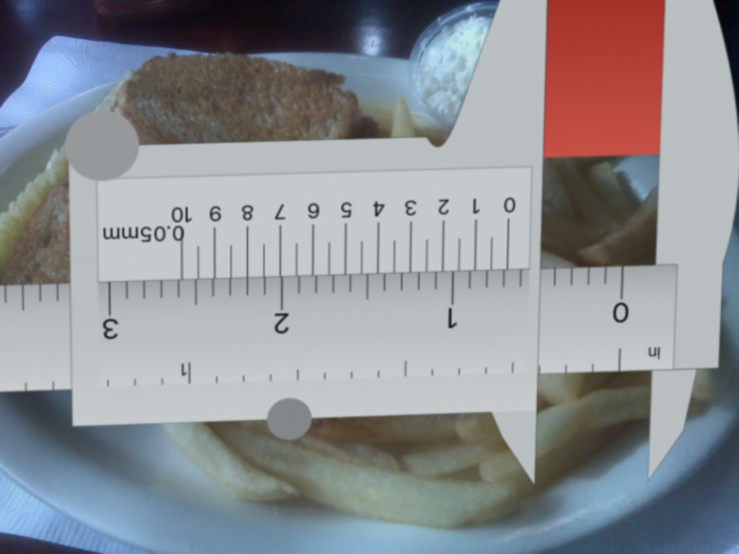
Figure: 6.8 mm
